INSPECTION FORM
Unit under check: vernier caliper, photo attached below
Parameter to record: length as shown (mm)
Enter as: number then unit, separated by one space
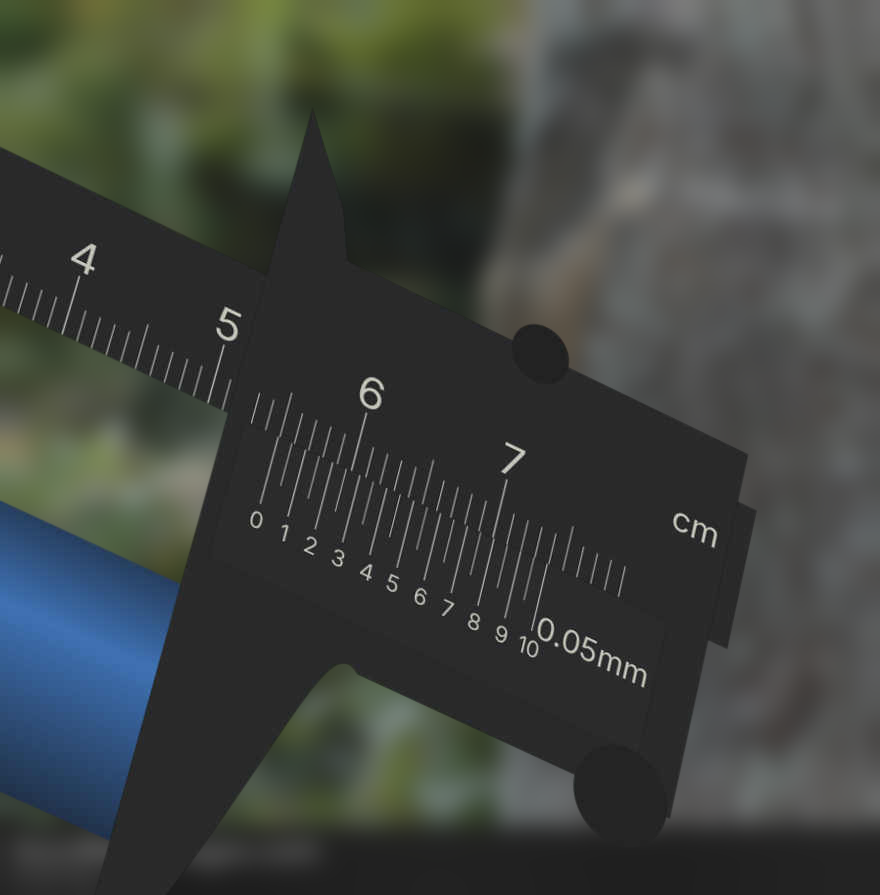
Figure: 54.9 mm
